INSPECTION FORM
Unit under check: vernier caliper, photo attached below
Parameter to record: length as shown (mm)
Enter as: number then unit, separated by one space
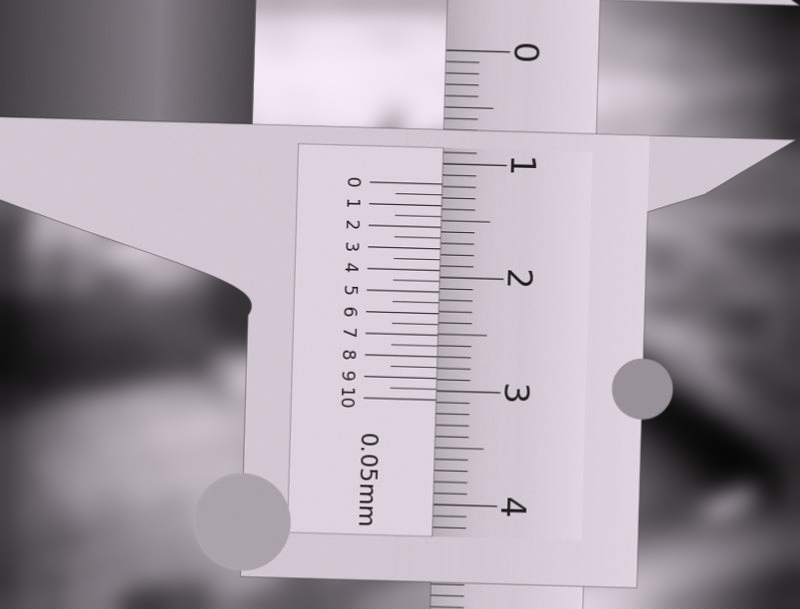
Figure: 11.8 mm
